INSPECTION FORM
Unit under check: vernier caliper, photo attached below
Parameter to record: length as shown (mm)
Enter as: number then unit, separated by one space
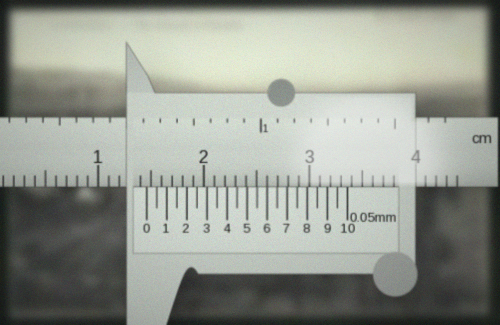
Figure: 14.6 mm
